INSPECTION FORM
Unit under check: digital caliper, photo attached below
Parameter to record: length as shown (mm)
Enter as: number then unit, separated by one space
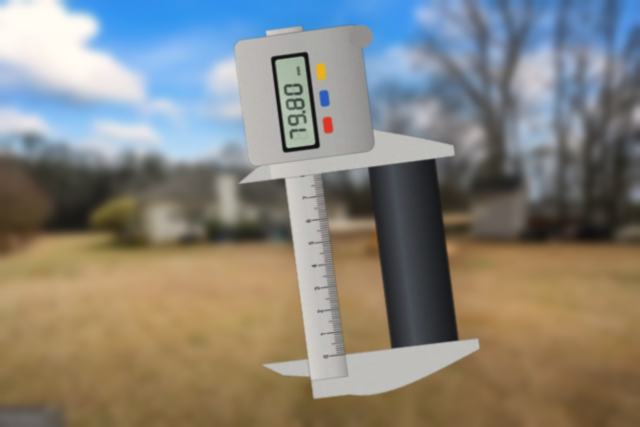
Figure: 79.80 mm
